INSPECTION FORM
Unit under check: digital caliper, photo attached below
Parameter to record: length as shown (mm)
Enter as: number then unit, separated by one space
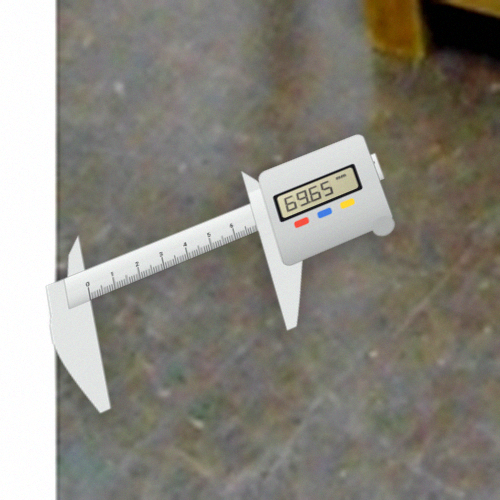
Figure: 69.65 mm
